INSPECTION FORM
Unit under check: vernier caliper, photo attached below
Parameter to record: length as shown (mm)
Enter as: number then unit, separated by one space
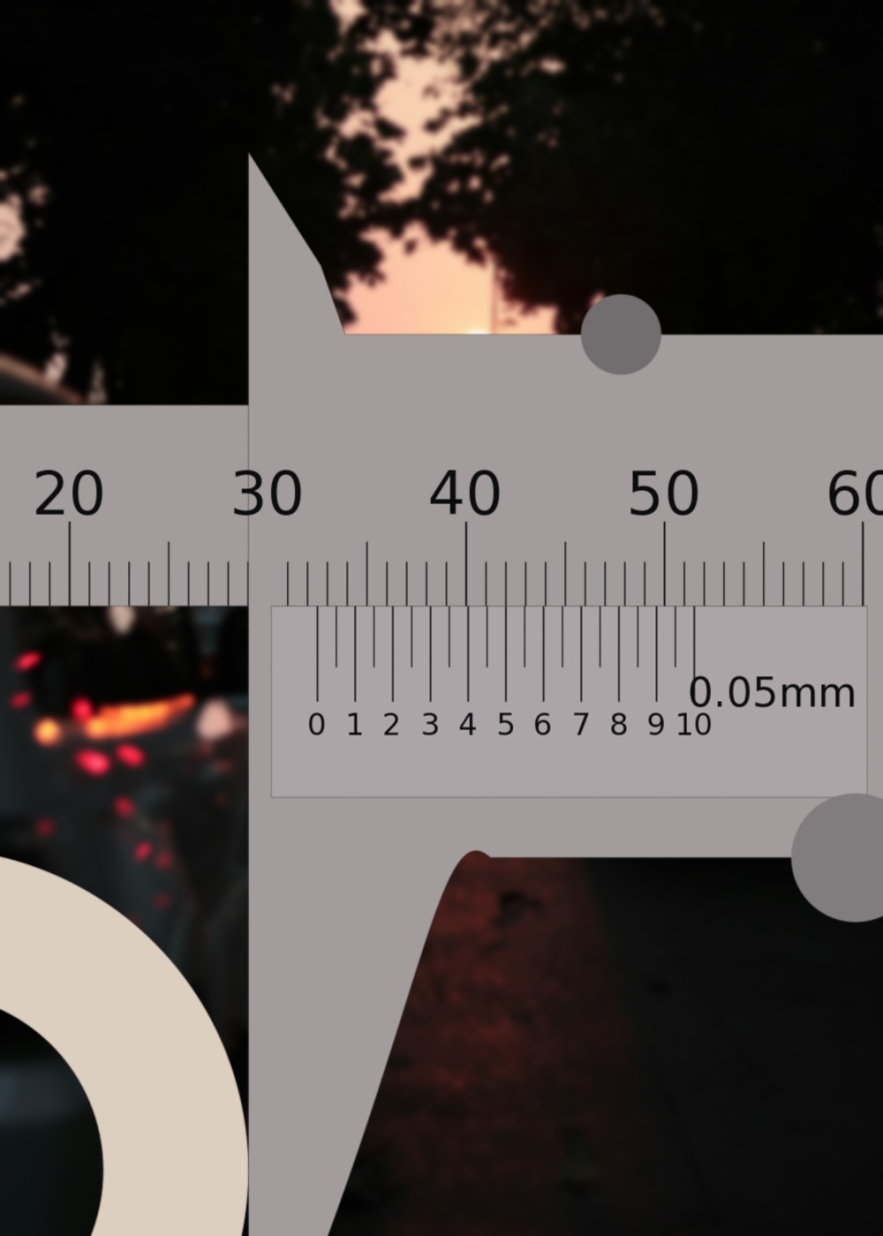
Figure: 32.5 mm
